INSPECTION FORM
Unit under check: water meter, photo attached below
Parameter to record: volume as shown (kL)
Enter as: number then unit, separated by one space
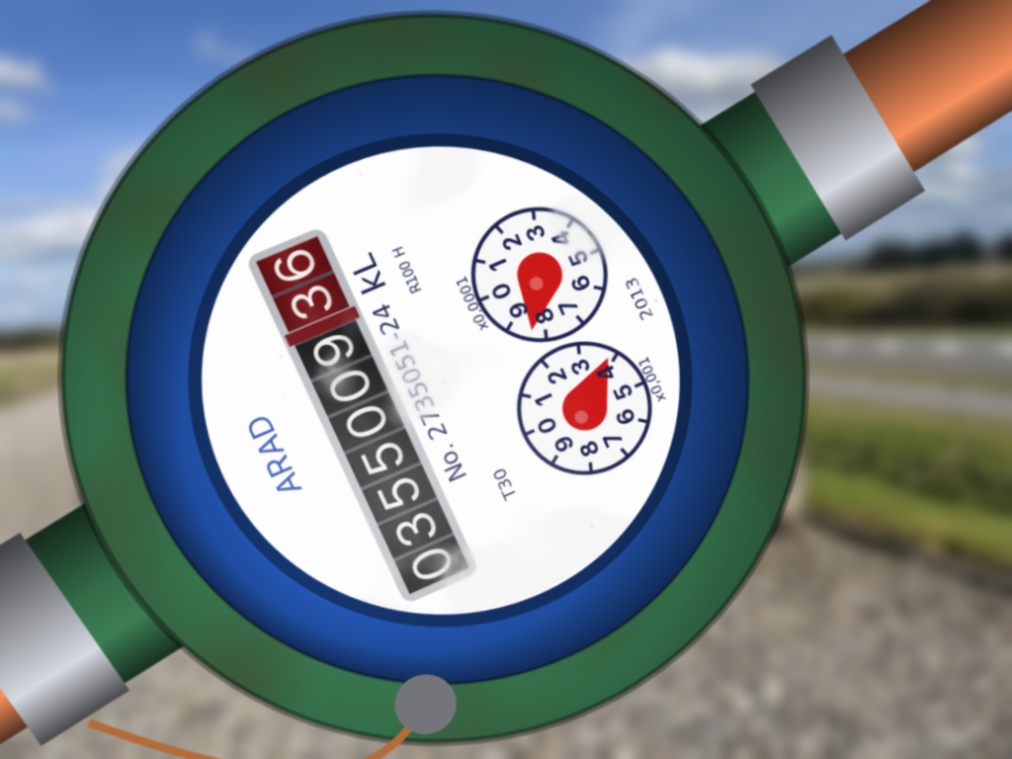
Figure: 355009.3638 kL
